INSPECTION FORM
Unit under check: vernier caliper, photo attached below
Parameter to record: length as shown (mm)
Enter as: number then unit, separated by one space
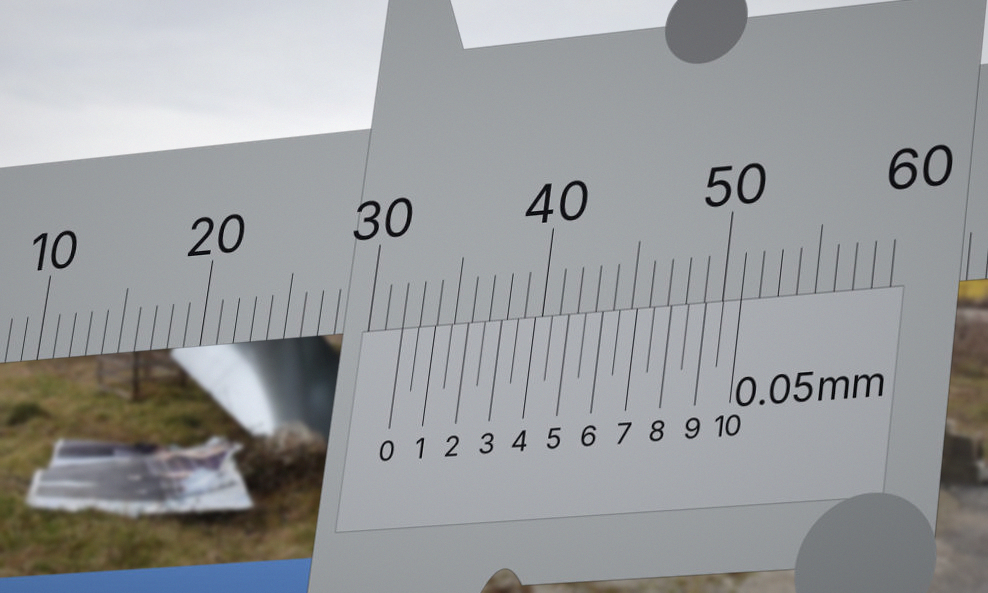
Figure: 32.0 mm
